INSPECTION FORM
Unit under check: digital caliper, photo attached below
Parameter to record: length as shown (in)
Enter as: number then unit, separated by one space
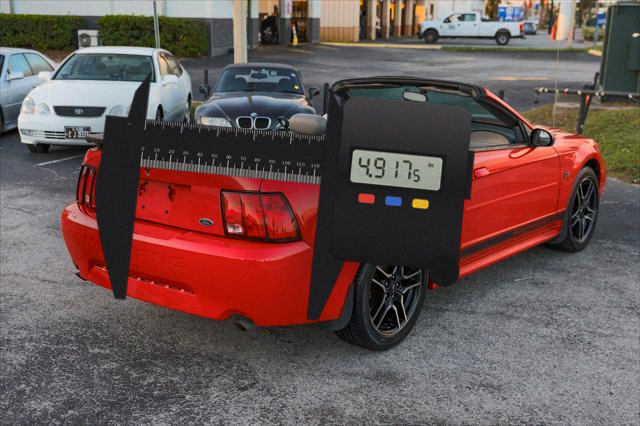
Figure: 4.9175 in
